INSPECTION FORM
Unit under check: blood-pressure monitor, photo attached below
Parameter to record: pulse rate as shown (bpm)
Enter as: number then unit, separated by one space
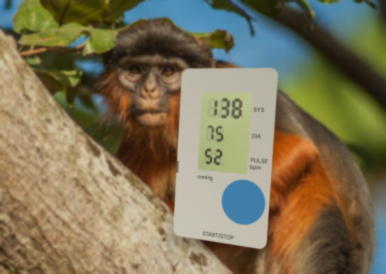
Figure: 52 bpm
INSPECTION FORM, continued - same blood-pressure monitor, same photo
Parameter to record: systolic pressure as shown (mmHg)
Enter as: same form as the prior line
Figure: 138 mmHg
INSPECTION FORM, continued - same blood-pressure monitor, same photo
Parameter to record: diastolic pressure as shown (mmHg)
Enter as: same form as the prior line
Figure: 75 mmHg
